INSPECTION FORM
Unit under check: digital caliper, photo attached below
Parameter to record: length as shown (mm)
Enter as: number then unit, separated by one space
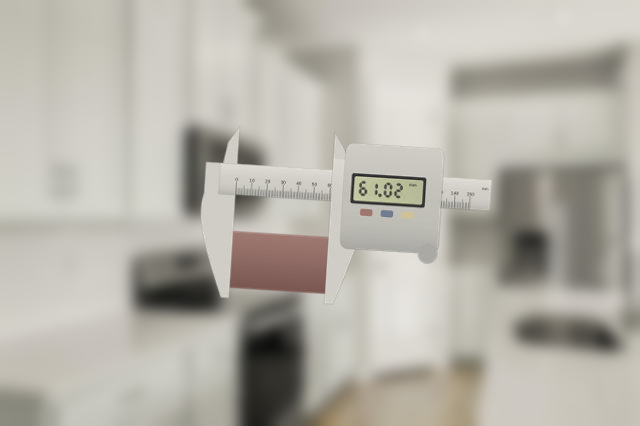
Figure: 61.02 mm
